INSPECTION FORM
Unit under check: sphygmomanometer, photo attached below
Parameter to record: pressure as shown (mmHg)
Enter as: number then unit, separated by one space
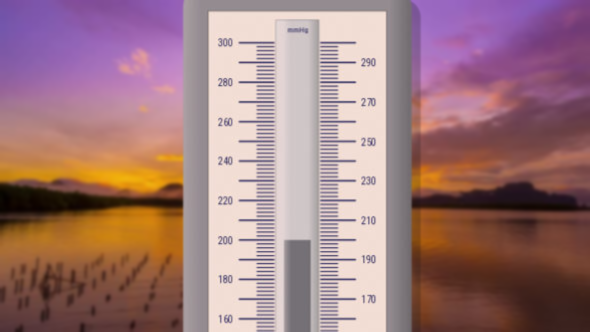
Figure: 200 mmHg
